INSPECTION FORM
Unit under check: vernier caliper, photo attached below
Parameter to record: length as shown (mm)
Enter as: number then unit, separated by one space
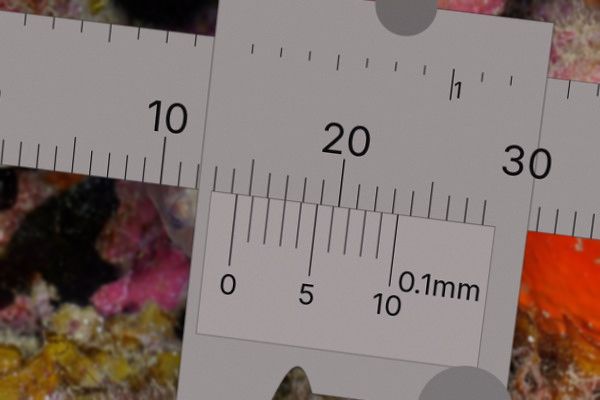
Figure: 14.3 mm
